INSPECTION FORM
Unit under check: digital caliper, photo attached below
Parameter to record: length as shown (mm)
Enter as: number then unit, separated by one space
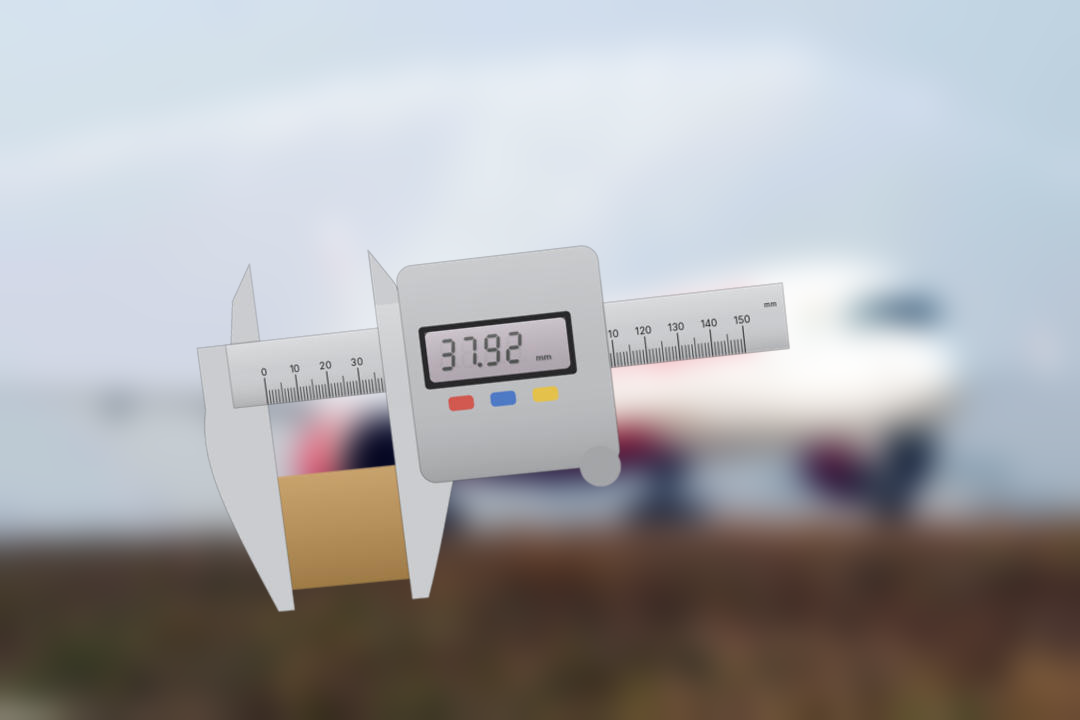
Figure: 37.92 mm
